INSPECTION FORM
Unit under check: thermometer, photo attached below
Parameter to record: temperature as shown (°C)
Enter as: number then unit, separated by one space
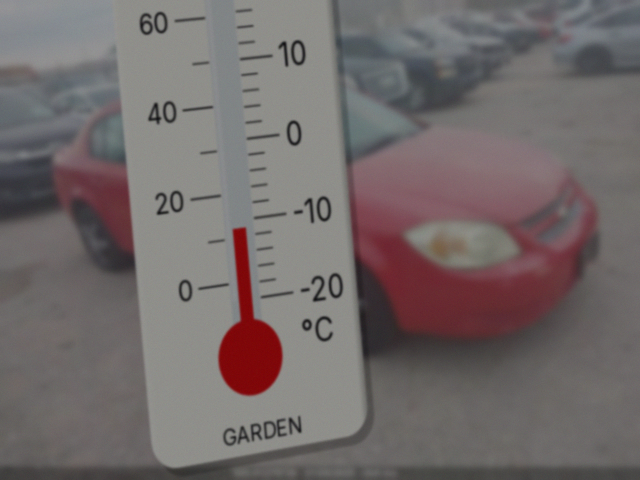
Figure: -11 °C
